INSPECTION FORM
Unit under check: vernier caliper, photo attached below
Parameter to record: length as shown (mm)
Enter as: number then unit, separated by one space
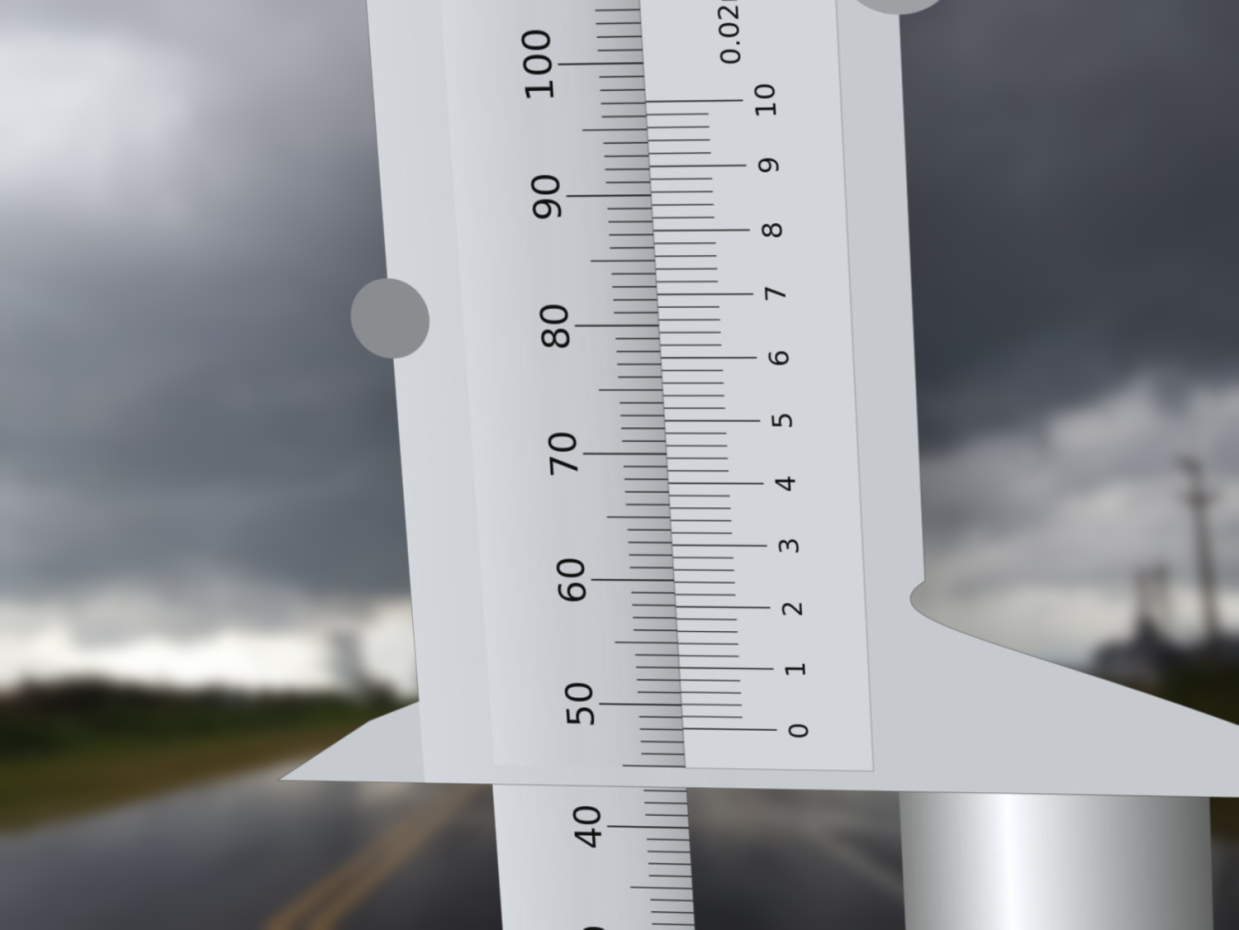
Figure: 48.1 mm
